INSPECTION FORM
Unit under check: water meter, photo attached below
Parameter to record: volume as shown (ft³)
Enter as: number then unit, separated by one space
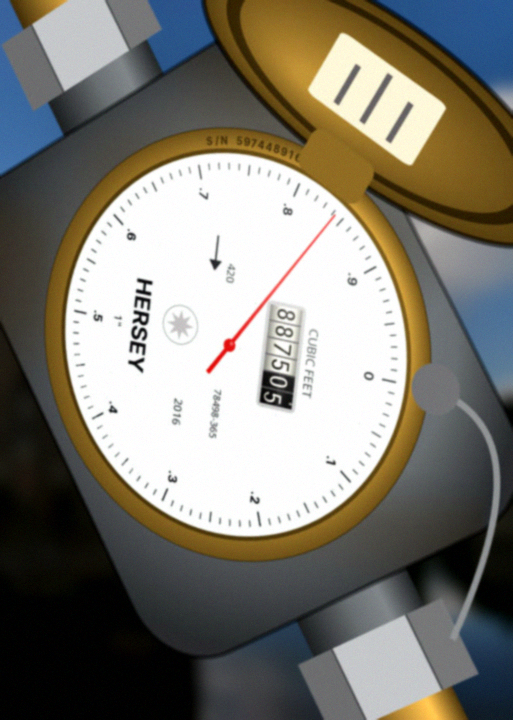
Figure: 887504.84 ft³
